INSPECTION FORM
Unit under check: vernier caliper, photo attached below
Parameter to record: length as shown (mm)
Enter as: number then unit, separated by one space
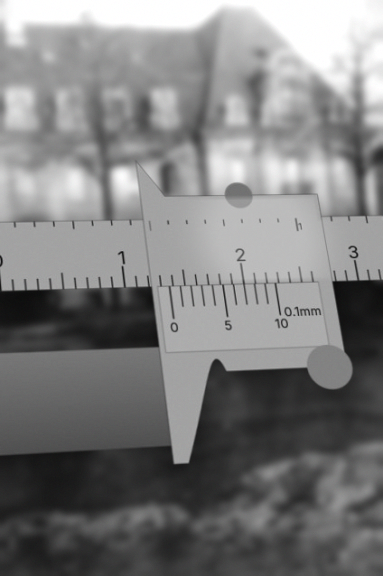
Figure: 13.7 mm
